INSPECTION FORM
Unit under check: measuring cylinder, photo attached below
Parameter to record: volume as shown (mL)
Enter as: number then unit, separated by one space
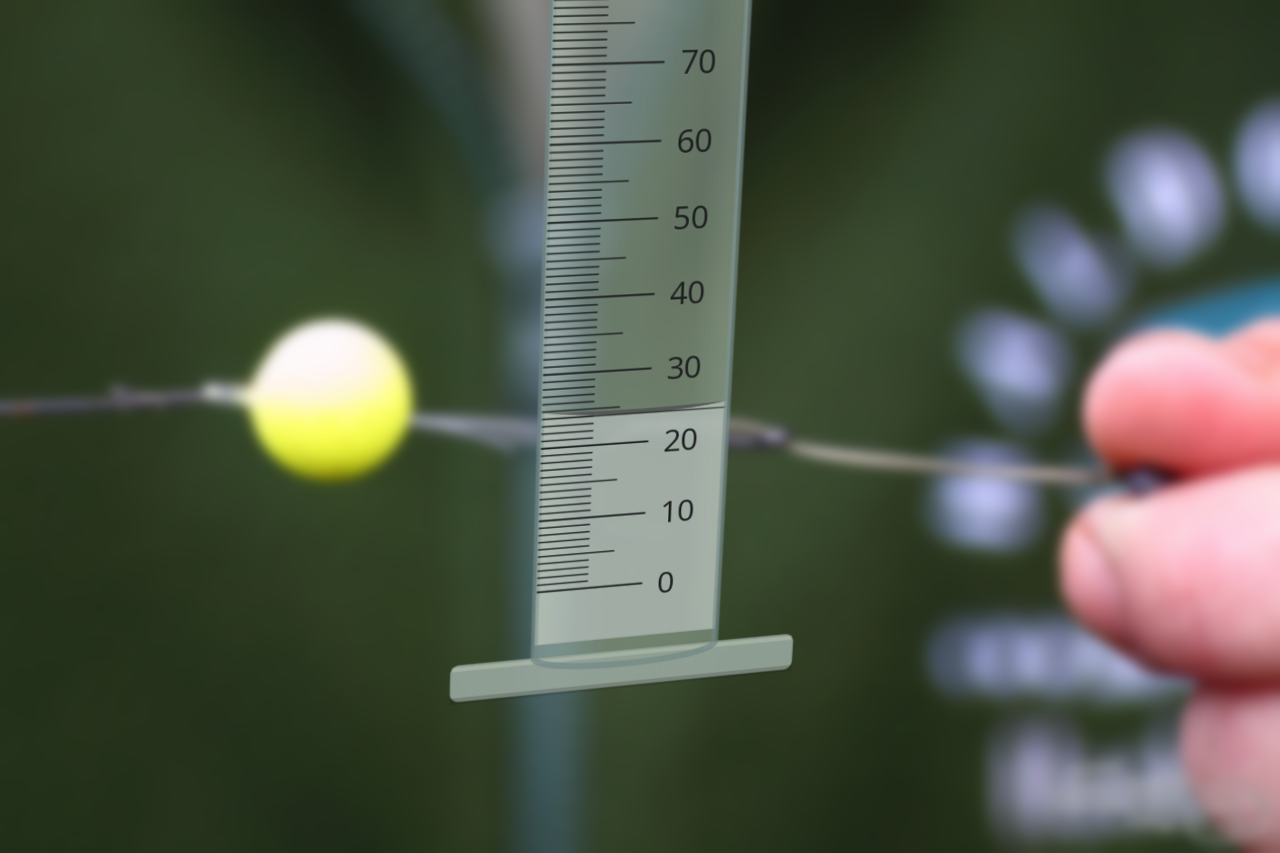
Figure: 24 mL
